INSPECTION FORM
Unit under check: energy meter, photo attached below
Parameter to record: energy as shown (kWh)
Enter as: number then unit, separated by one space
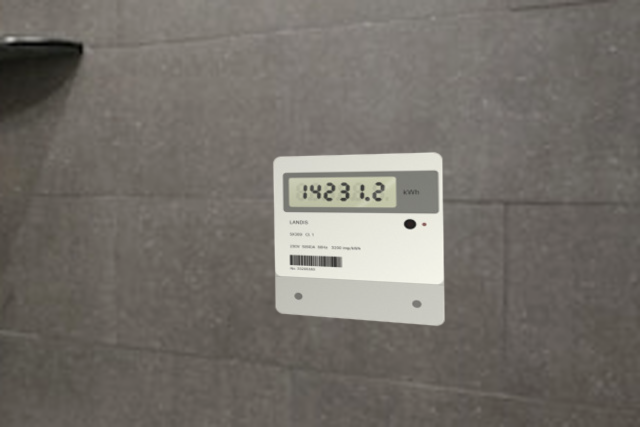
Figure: 14231.2 kWh
